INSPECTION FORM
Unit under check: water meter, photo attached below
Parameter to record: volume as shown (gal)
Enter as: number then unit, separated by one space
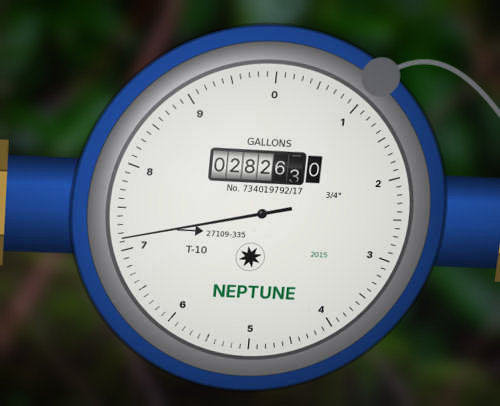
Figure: 282627.1 gal
